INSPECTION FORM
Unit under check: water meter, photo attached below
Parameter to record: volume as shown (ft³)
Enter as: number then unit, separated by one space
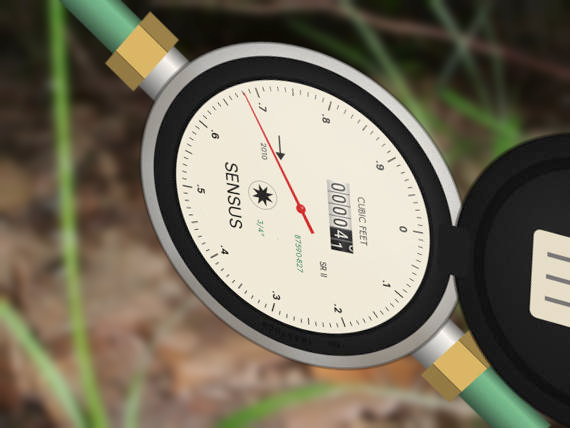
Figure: 40.68 ft³
